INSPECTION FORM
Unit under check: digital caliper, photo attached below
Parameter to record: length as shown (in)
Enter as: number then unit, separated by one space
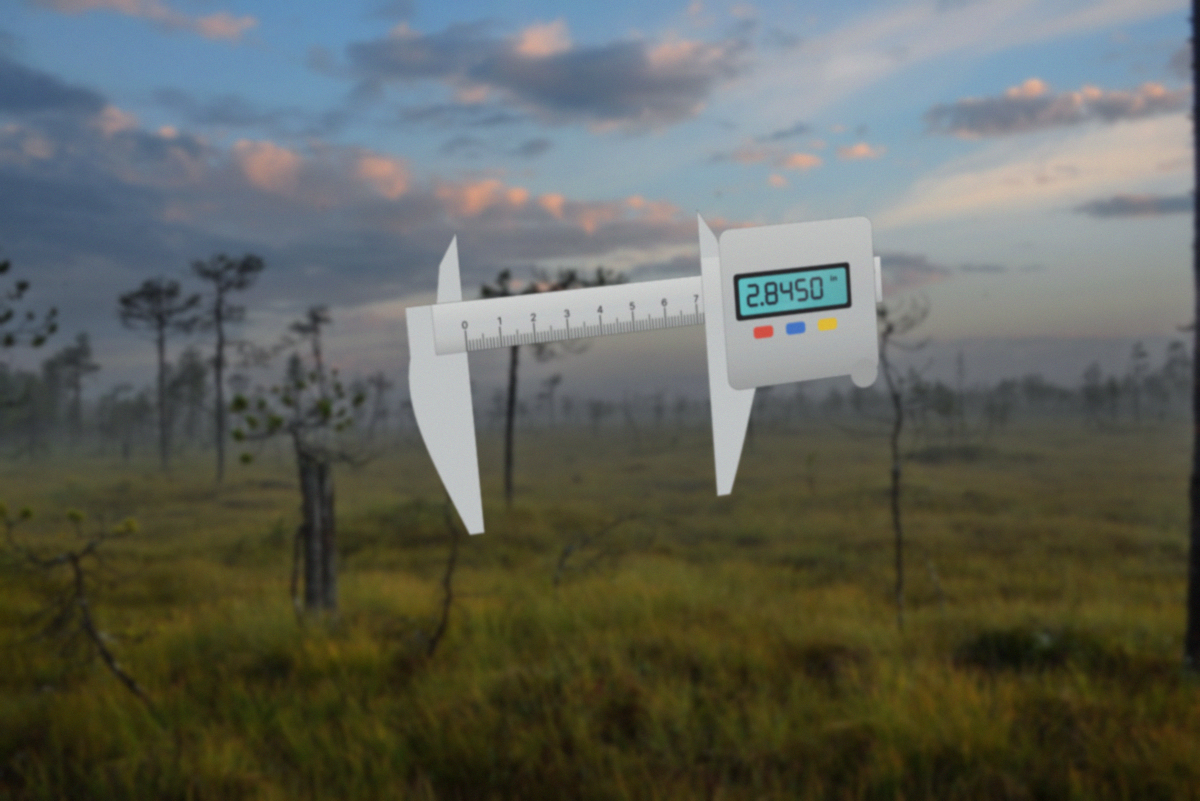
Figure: 2.8450 in
